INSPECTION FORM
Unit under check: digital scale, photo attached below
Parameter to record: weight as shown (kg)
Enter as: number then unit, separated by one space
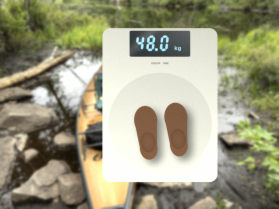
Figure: 48.0 kg
